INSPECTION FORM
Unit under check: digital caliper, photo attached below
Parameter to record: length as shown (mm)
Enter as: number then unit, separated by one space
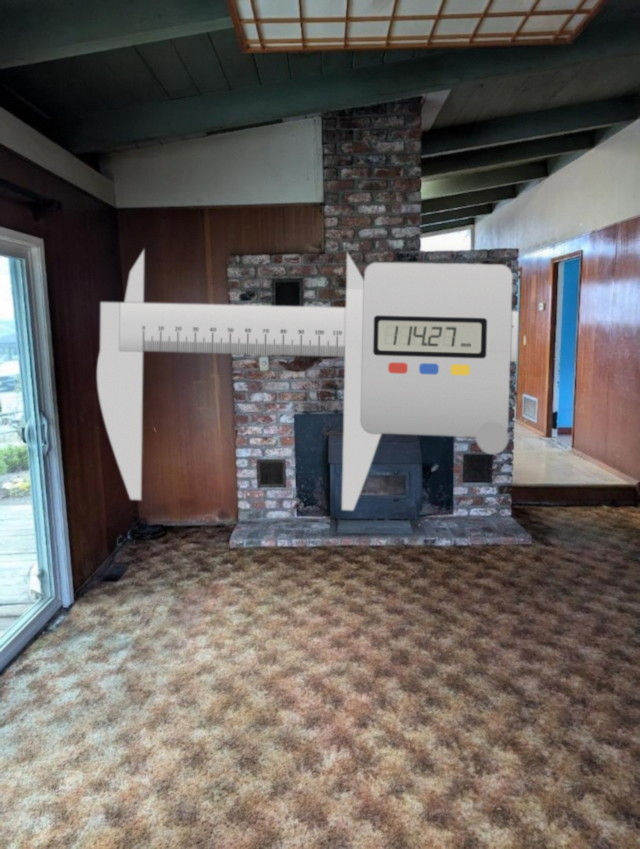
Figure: 114.27 mm
